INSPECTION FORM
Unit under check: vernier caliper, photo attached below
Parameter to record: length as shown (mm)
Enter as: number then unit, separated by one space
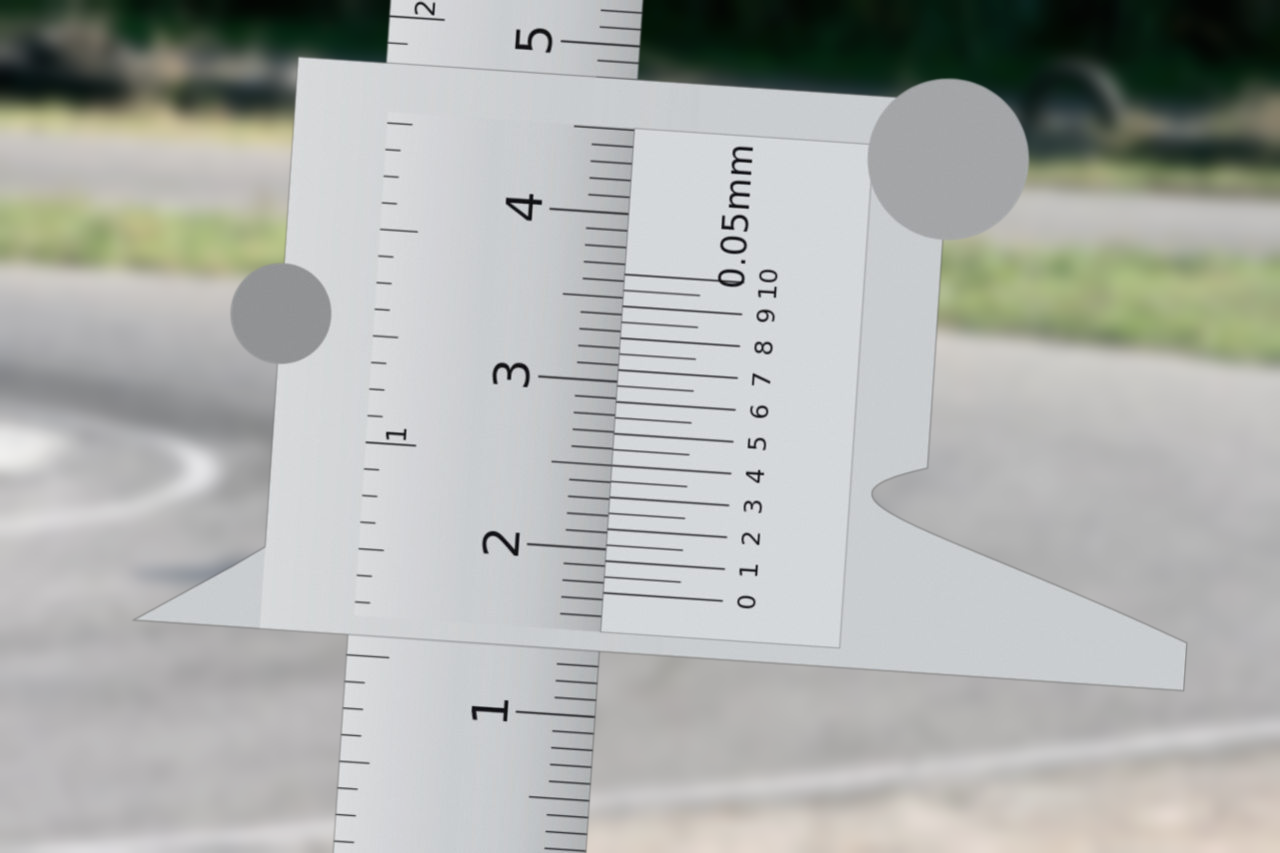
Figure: 17.4 mm
